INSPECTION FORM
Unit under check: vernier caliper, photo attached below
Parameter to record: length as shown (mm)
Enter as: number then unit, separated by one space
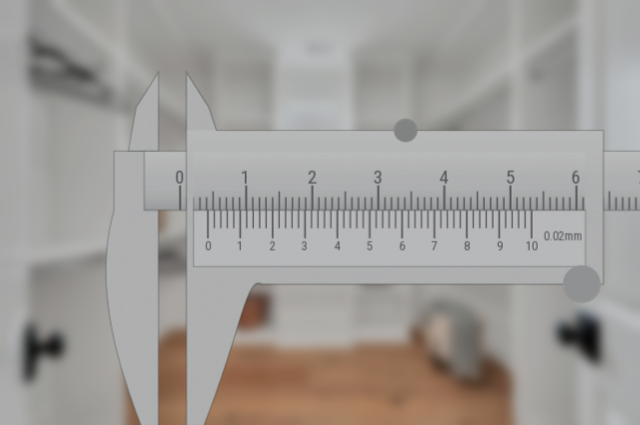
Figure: 4.2 mm
